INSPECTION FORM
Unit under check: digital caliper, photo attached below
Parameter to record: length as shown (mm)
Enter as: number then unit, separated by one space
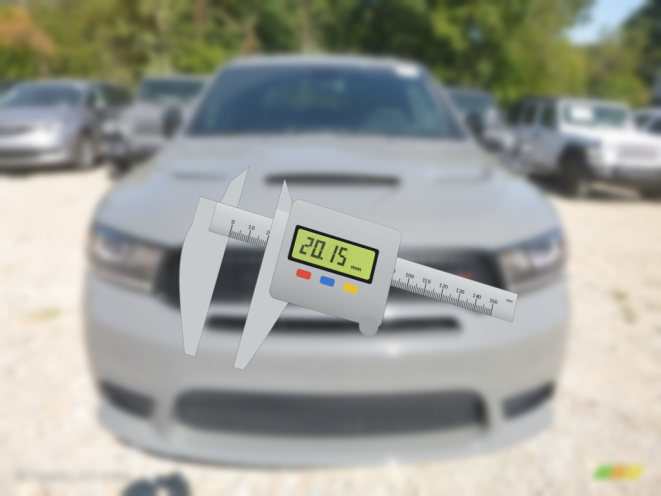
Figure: 20.15 mm
